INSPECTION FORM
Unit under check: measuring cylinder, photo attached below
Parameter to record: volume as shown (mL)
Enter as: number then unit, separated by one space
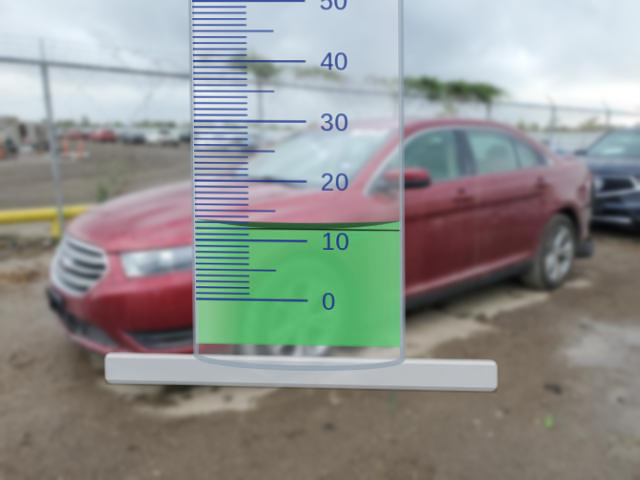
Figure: 12 mL
